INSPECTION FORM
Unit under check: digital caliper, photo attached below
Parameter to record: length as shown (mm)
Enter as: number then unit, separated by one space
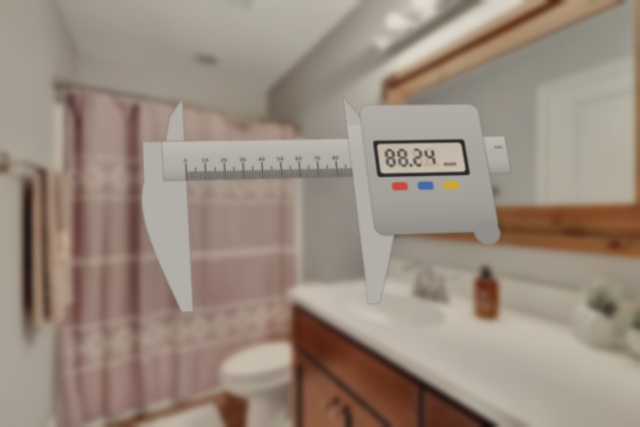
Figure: 88.24 mm
